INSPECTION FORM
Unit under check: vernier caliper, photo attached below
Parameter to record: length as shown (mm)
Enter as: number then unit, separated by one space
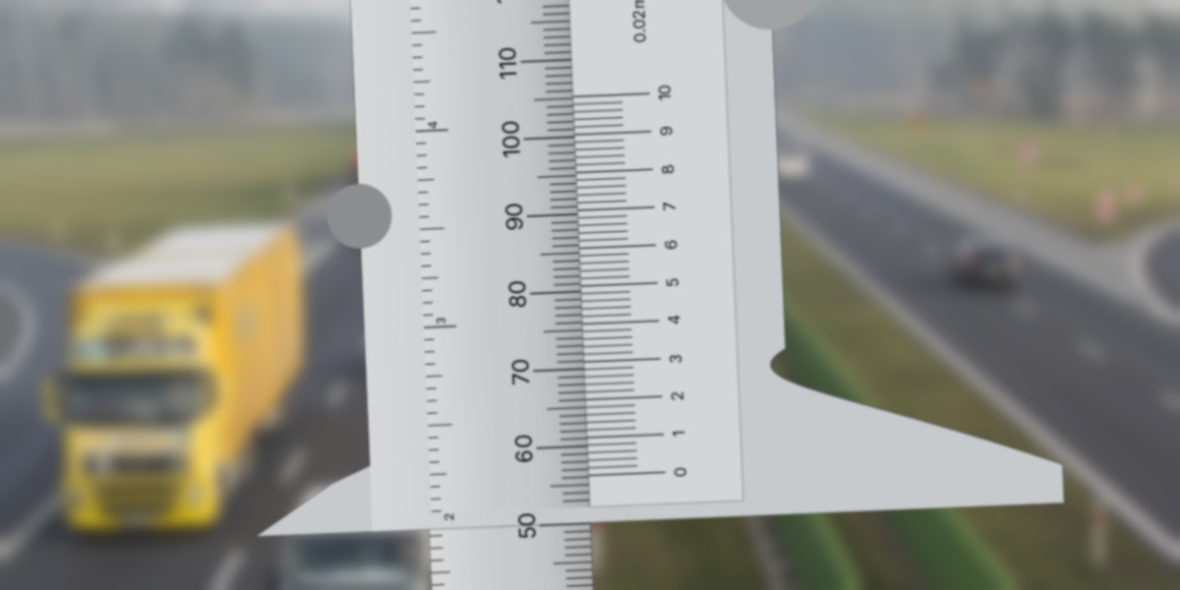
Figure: 56.2 mm
